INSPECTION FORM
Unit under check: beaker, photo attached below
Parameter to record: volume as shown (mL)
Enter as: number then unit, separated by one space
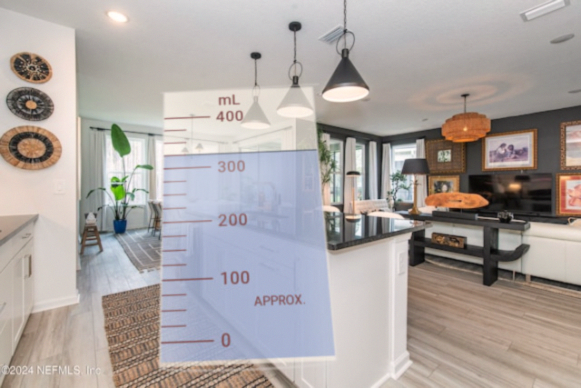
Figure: 325 mL
